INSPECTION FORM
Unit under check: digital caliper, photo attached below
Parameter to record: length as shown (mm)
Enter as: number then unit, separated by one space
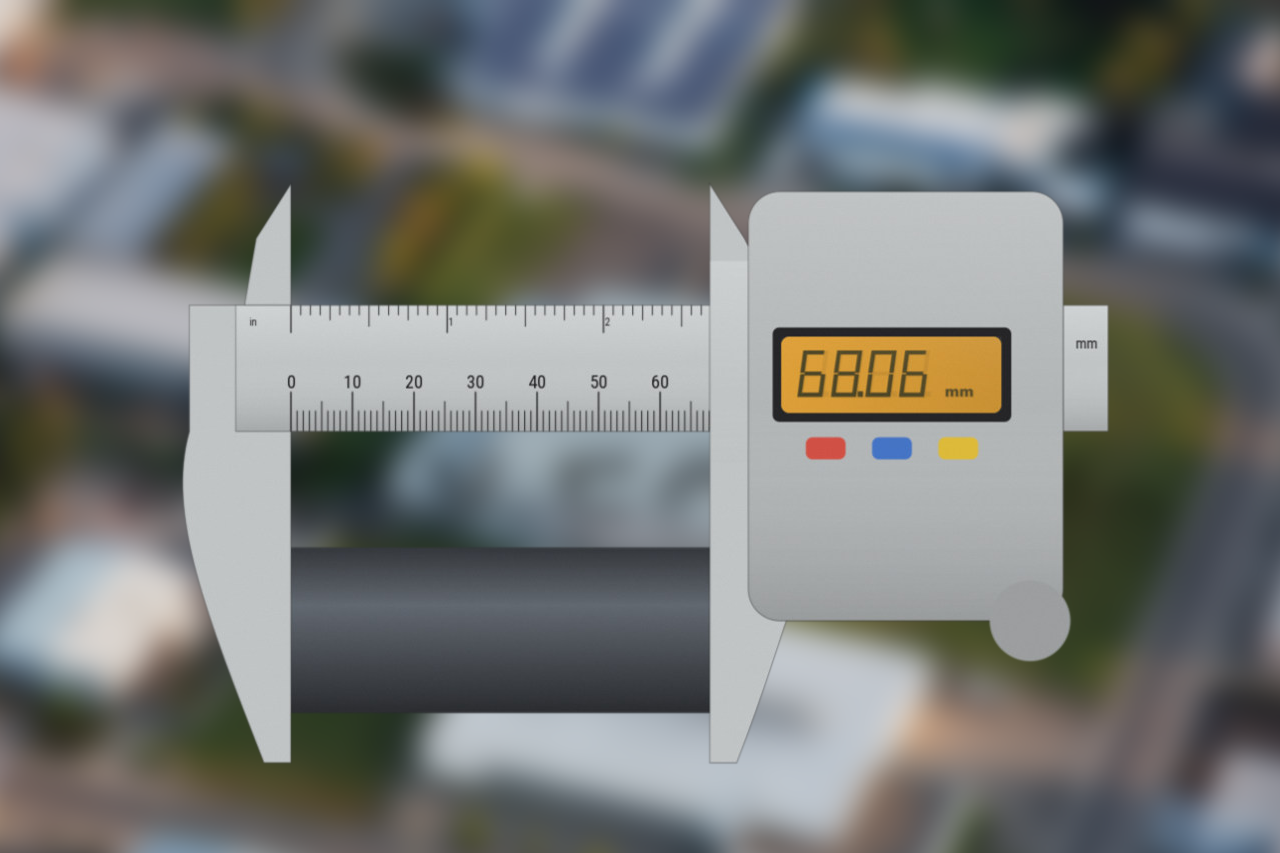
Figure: 68.06 mm
